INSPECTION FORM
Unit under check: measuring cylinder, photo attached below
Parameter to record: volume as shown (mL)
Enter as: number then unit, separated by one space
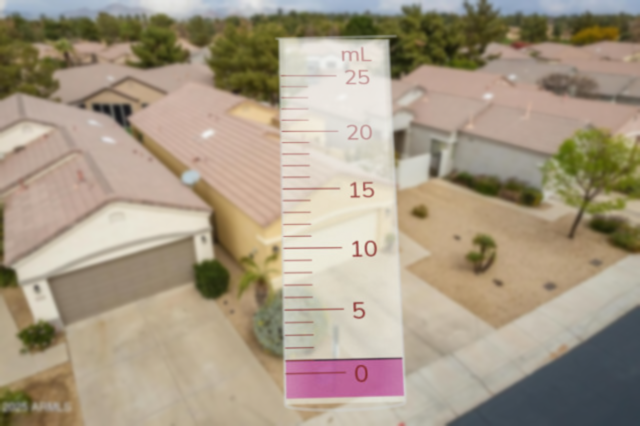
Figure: 1 mL
